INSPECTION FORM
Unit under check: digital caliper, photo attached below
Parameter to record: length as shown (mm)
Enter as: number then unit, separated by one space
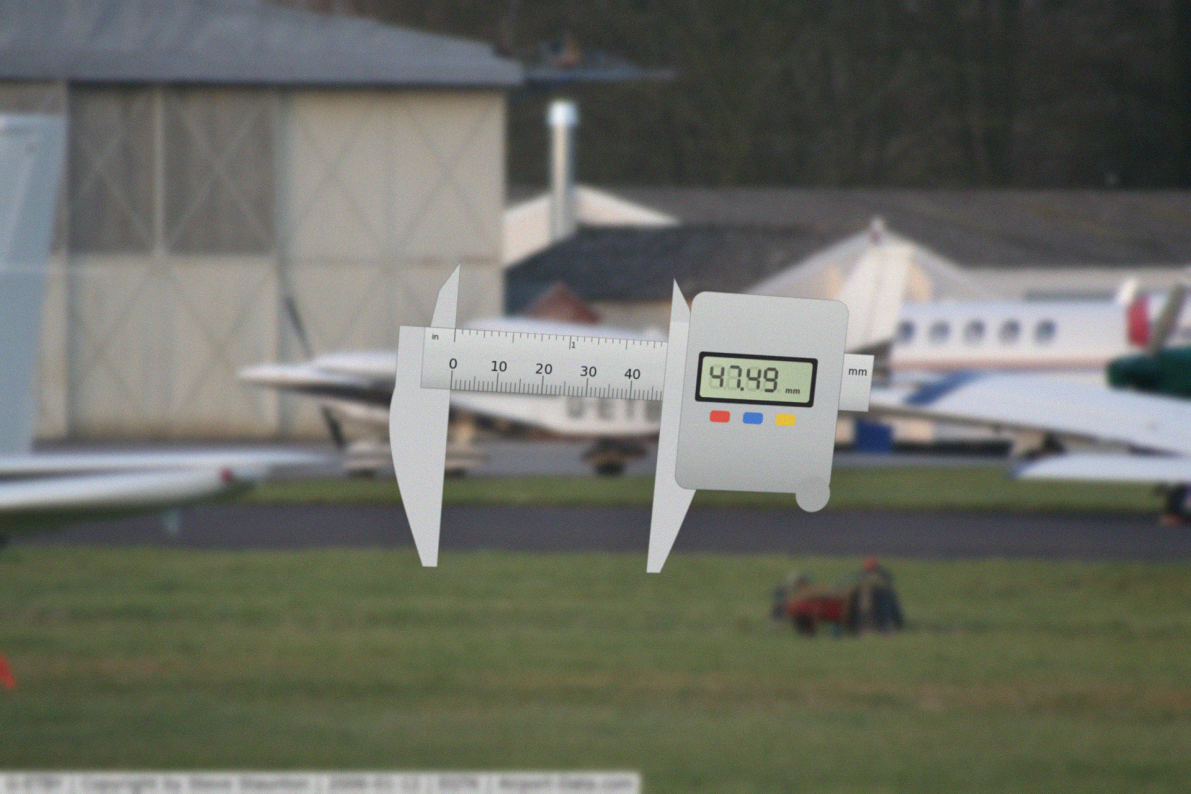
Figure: 47.49 mm
